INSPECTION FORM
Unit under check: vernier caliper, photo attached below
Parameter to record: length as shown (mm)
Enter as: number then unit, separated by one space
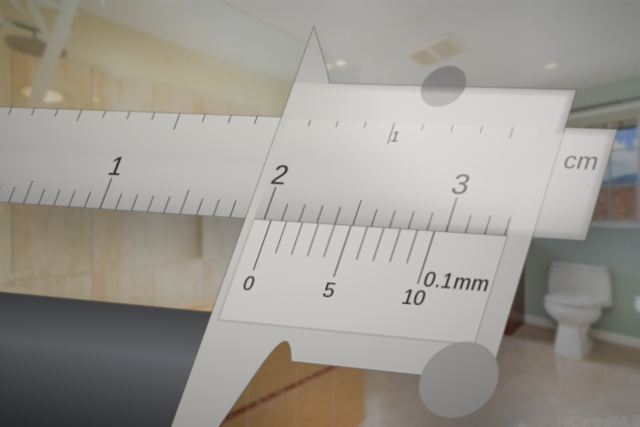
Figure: 20.4 mm
